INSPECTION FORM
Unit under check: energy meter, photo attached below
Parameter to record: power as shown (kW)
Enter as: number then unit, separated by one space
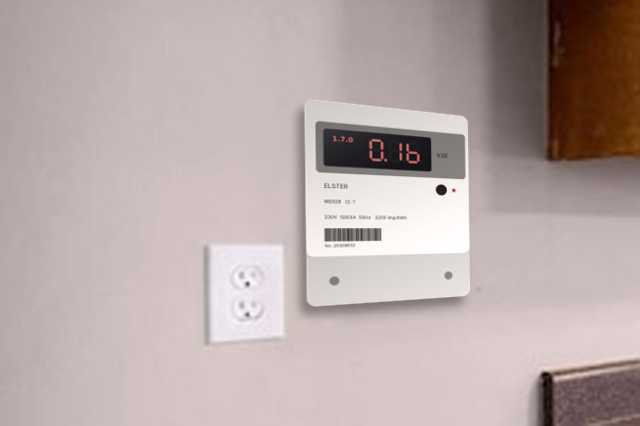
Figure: 0.16 kW
